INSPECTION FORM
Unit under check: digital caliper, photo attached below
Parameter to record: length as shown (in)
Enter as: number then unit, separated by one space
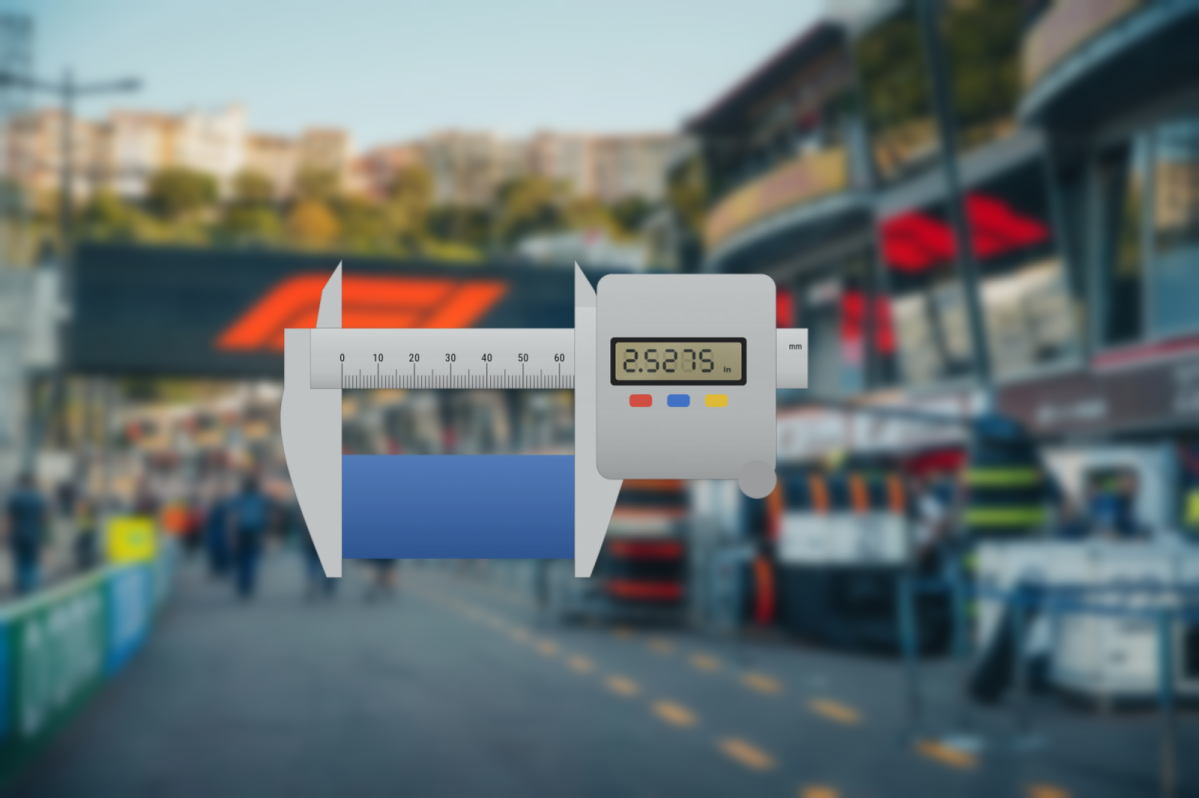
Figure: 2.5275 in
